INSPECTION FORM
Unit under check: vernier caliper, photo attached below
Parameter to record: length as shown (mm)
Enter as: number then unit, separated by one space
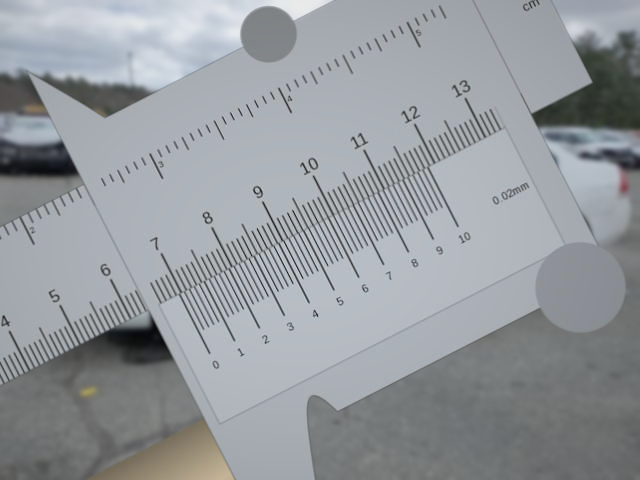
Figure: 69.6 mm
